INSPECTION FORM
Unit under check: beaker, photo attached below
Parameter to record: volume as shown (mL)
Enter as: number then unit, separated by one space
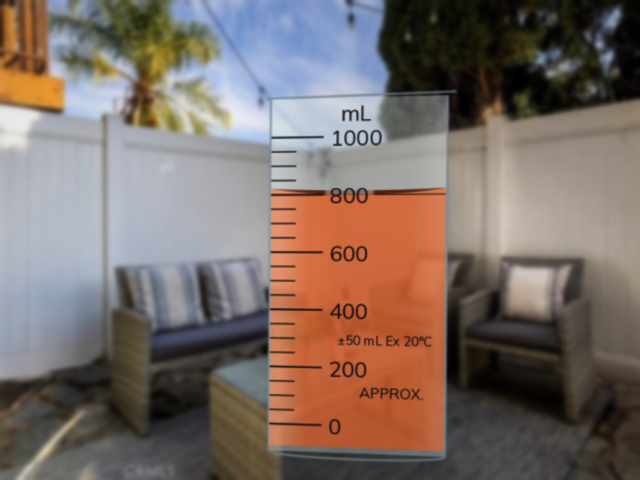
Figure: 800 mL
